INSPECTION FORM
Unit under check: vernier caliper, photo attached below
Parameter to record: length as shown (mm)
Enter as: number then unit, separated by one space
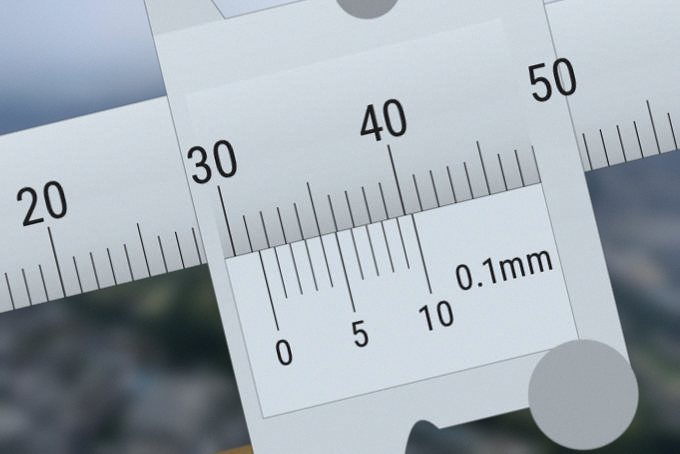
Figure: 31.4 mm
